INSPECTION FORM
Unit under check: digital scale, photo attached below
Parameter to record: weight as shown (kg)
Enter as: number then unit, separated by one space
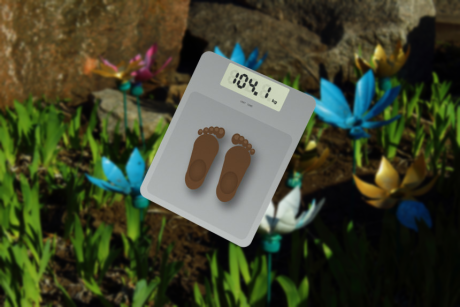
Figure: 104.1 kg
